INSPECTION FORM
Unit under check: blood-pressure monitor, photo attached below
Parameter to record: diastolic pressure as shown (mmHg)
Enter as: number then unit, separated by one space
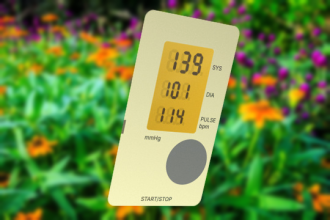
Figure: 101 mmHg
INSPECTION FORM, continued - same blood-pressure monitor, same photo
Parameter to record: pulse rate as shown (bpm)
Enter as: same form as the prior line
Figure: 114 bpm
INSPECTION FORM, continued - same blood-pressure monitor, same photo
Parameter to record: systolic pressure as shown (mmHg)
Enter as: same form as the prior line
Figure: 139 mmHg
